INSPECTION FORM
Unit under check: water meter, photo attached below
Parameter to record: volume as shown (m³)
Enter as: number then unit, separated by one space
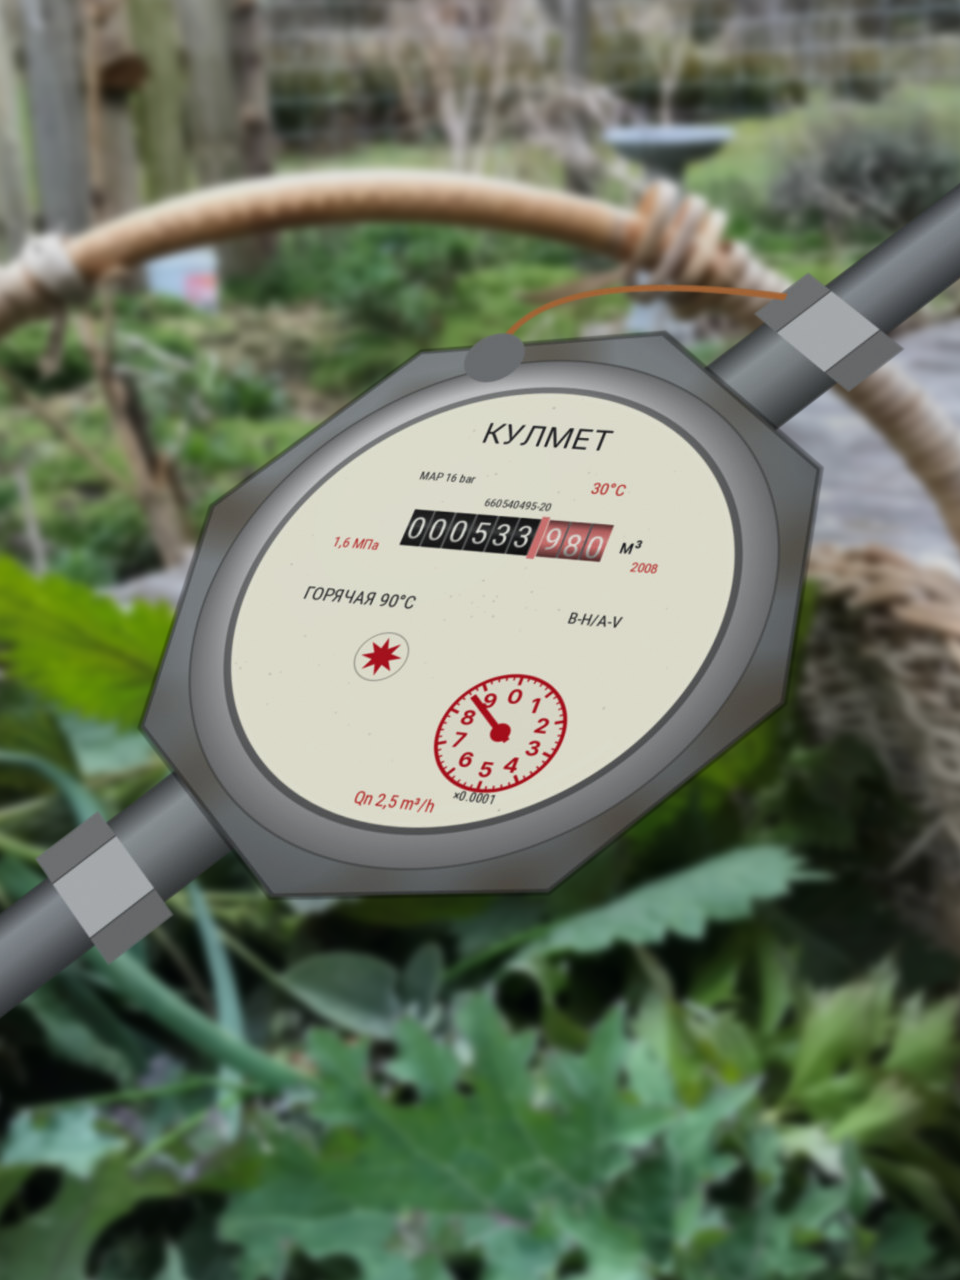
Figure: 533.9798 m³
